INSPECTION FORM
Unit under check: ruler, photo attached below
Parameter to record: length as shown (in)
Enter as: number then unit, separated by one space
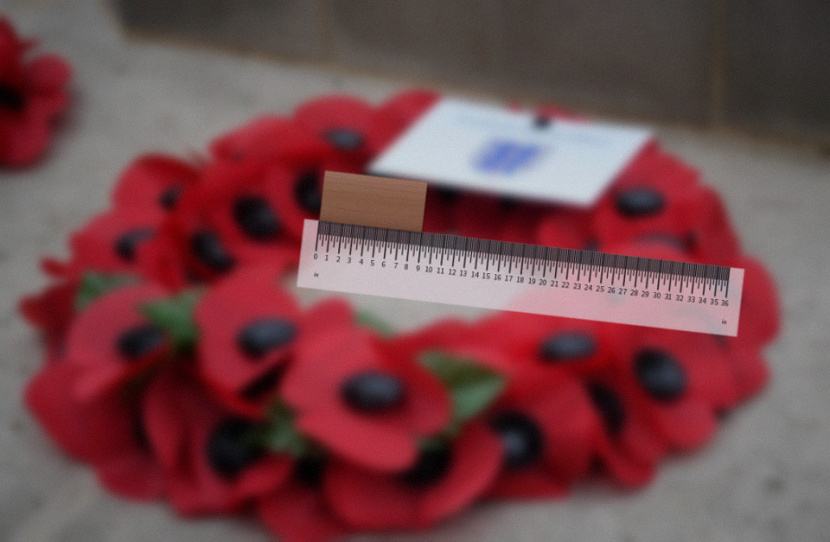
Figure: 9 in
